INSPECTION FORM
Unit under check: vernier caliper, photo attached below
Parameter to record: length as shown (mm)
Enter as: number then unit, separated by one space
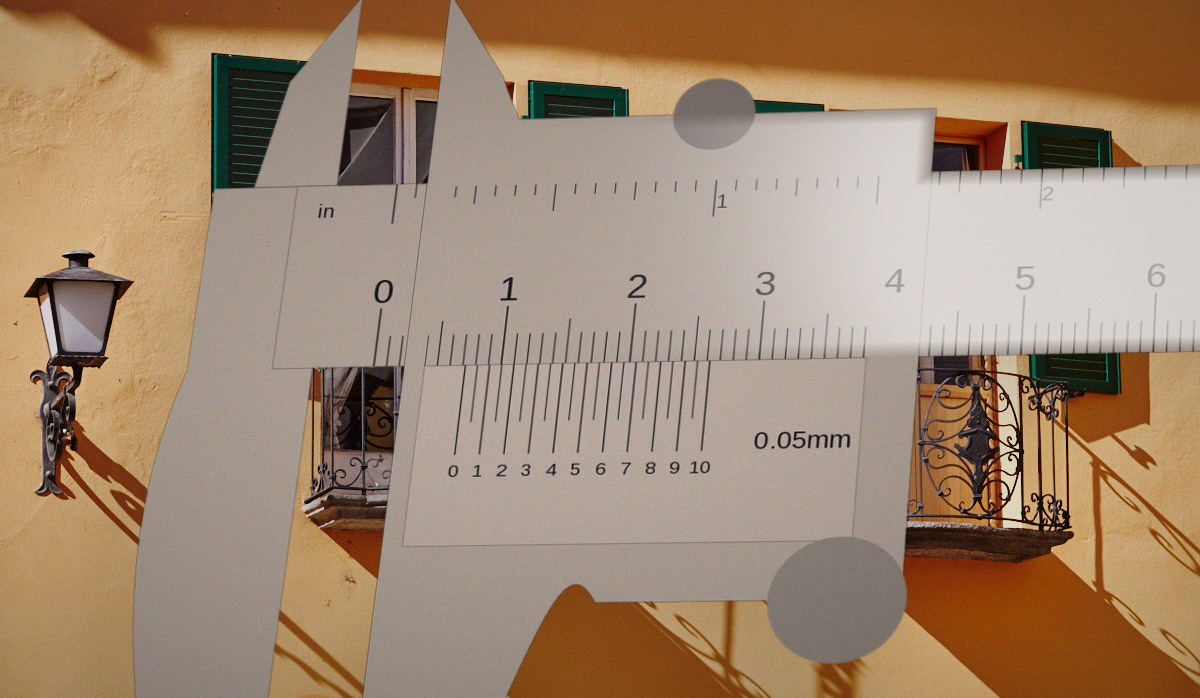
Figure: 7.2 mm
